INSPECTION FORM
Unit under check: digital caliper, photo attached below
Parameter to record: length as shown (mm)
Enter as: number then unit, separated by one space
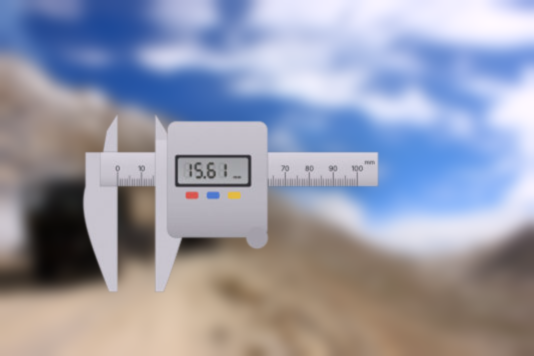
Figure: 15.61 mm
